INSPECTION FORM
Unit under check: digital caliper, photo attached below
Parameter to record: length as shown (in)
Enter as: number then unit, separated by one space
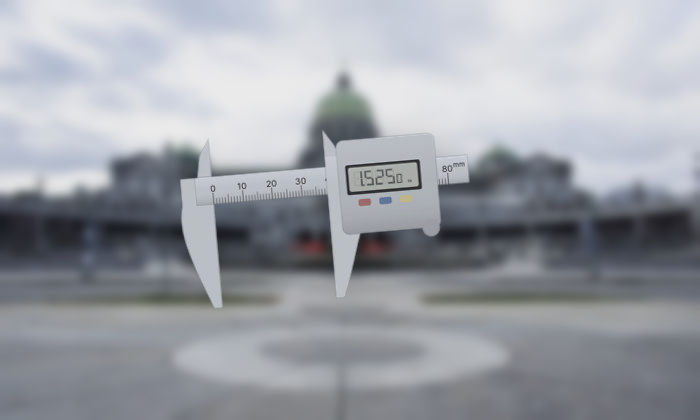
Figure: 1.5250 in
